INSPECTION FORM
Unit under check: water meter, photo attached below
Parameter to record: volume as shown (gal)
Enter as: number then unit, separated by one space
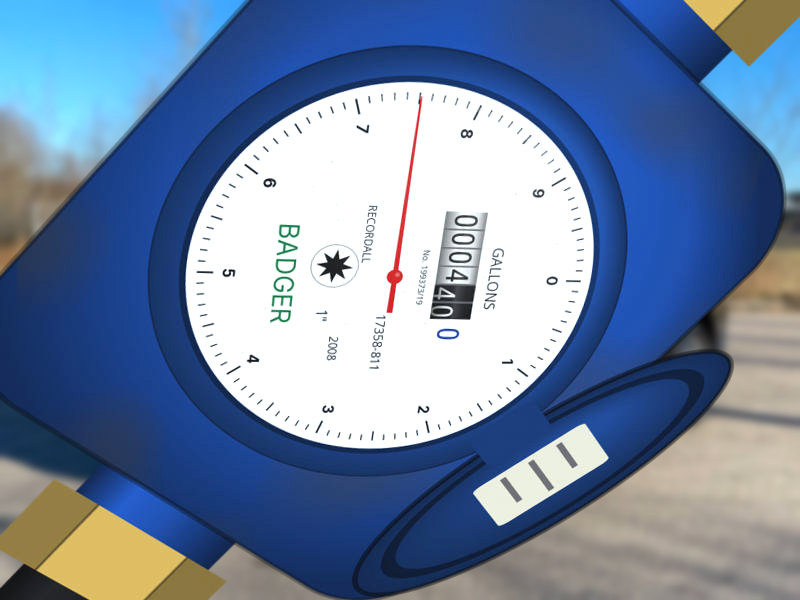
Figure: 4397.5 gal
